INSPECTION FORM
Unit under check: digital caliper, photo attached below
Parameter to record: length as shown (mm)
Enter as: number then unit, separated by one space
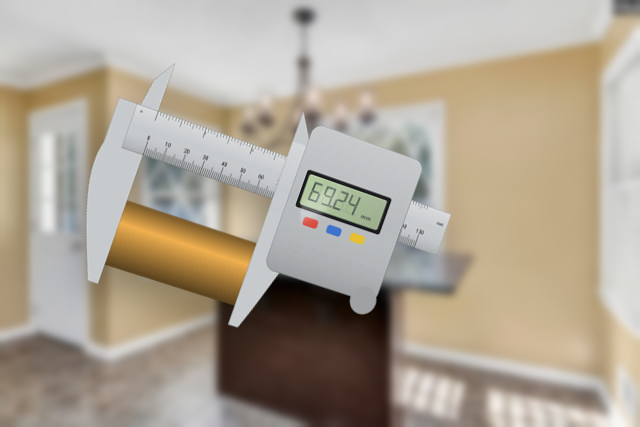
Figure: 69.24 mm
